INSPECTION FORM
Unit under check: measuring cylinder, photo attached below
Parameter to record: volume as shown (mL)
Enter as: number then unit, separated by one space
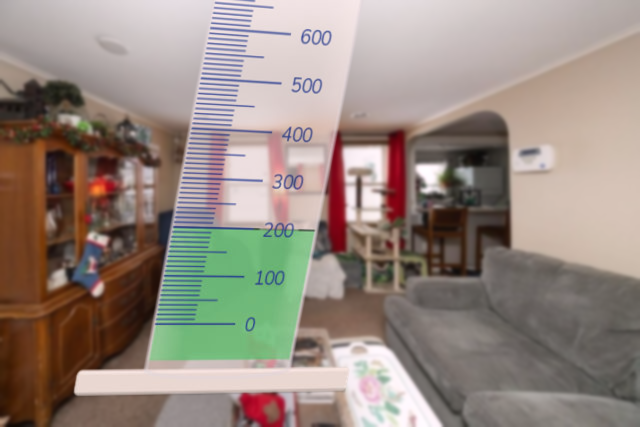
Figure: 200 mL
